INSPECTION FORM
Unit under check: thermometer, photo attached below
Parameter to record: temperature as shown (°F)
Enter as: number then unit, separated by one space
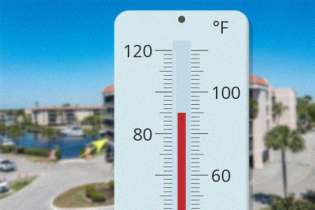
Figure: 90 °F
